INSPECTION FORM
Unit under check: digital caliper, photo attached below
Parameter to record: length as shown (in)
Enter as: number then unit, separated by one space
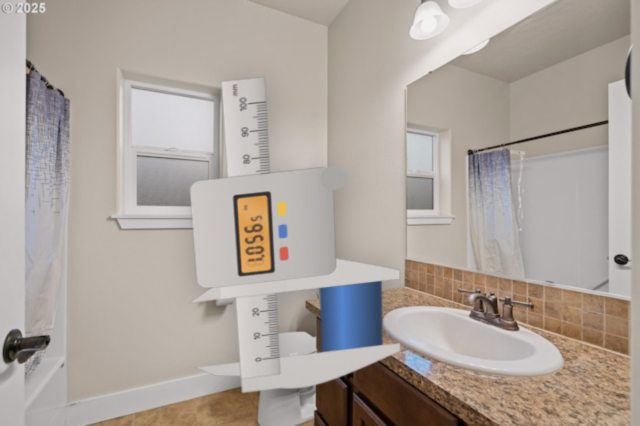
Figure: 1.0565 in
